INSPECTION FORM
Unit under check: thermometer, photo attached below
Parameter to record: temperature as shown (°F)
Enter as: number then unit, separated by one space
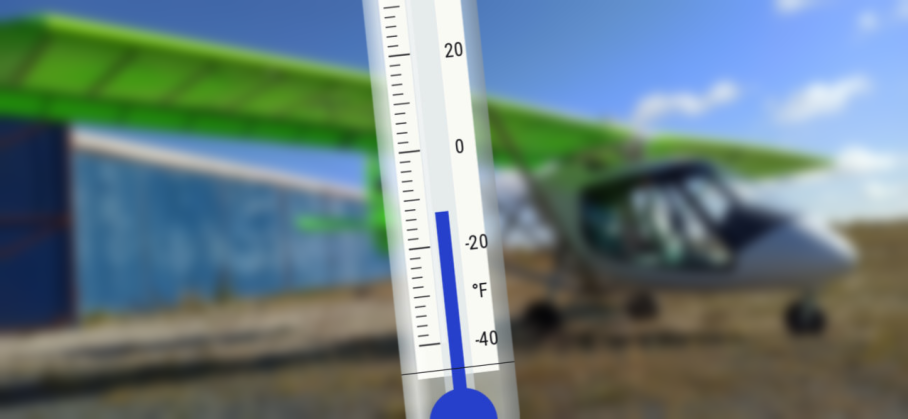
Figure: -13 °F
